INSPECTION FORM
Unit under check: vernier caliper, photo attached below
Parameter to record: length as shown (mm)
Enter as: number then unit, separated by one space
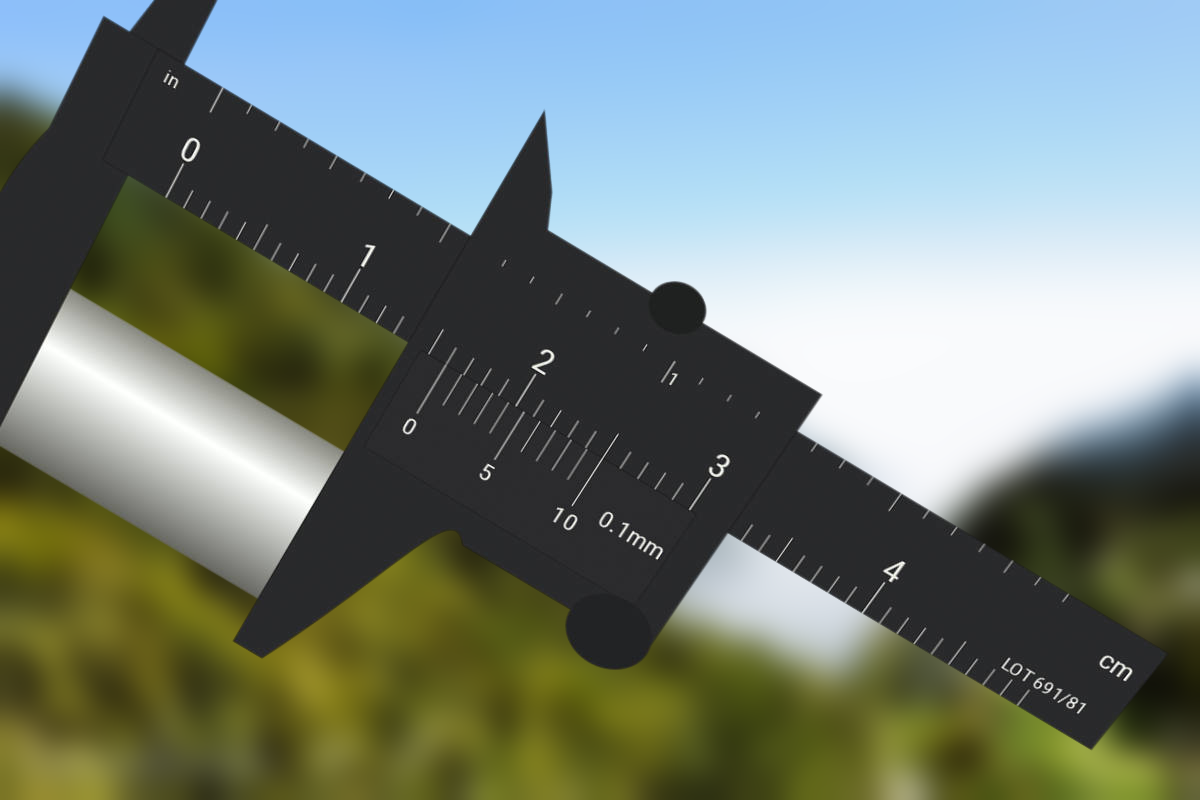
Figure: 16.0 mm
